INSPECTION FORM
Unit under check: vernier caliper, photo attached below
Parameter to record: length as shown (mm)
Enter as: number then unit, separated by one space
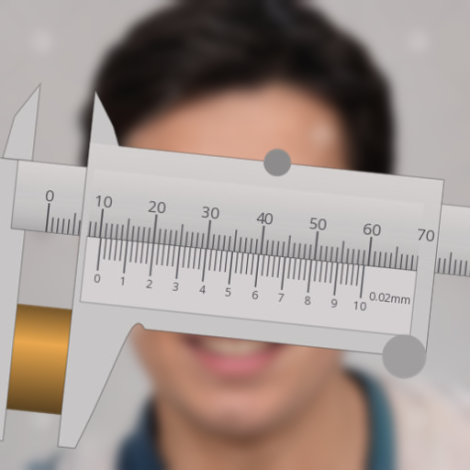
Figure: 10.2 mm
